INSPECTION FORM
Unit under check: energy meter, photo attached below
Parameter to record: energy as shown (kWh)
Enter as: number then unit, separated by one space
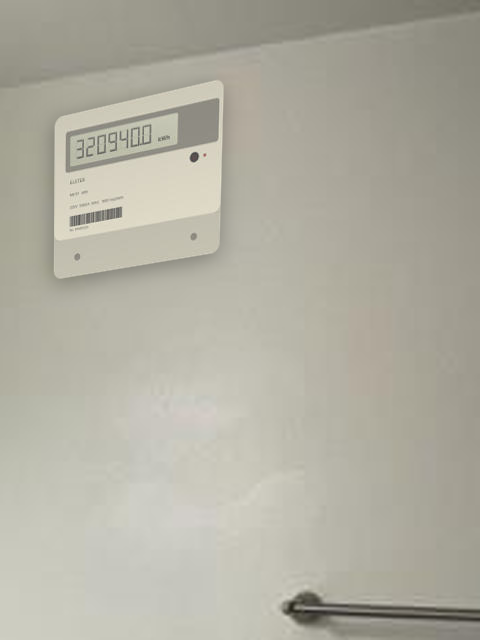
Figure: 320940.0 kWh
